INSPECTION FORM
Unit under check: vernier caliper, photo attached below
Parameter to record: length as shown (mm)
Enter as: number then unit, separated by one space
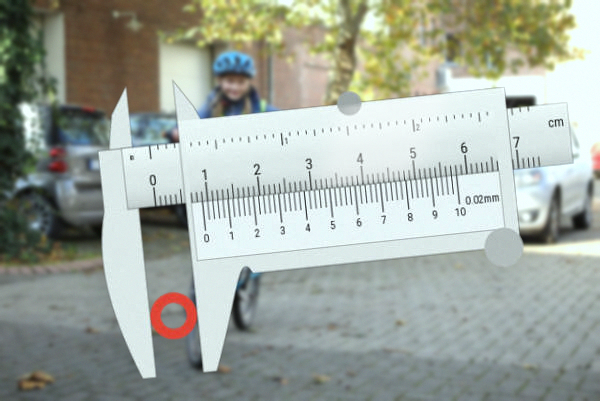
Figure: 9.0 mm
